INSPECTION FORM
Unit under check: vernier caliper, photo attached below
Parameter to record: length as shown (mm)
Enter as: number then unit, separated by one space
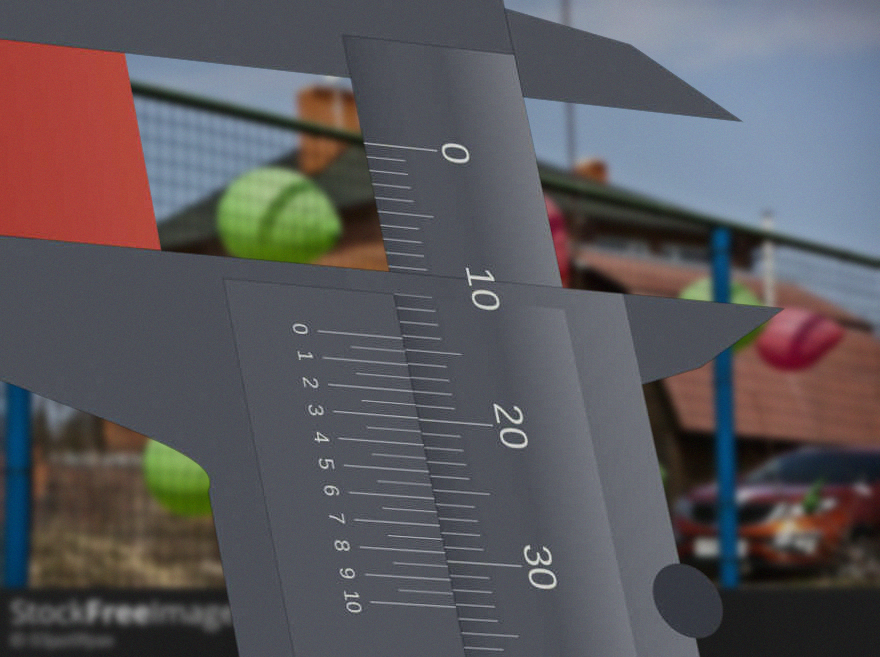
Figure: 14.2 mm
